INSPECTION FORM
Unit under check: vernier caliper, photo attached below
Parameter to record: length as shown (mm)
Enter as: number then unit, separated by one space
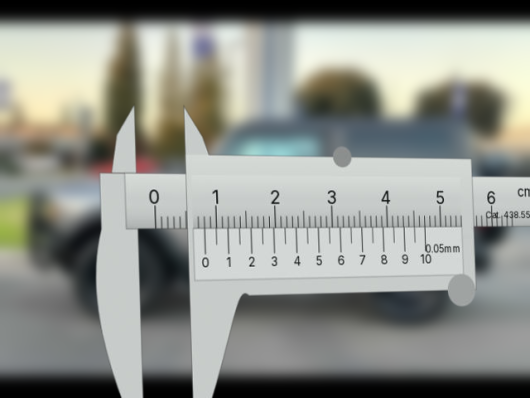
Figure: 8.0 mm
